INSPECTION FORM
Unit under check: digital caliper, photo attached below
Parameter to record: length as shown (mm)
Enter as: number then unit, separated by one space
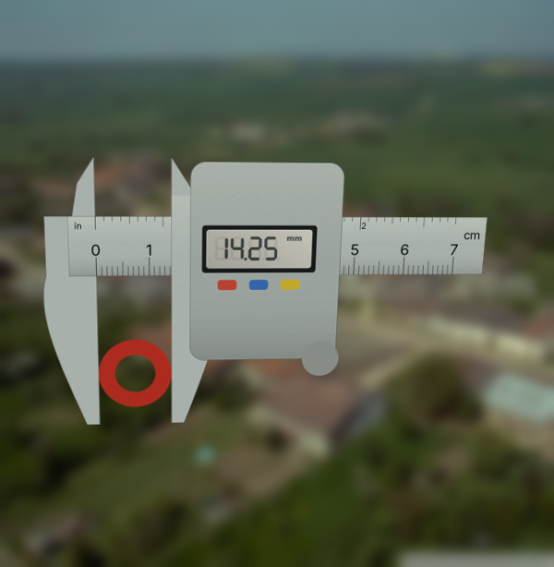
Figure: 14.25 mm
